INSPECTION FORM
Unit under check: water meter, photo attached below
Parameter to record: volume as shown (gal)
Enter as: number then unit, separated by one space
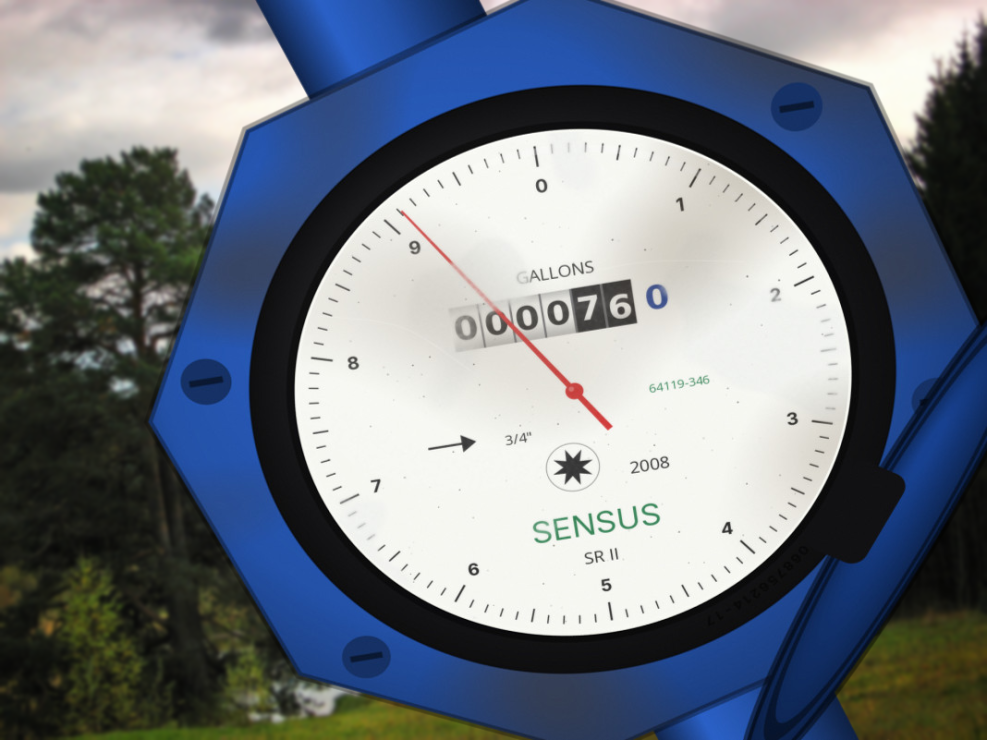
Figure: 759.1 gal
